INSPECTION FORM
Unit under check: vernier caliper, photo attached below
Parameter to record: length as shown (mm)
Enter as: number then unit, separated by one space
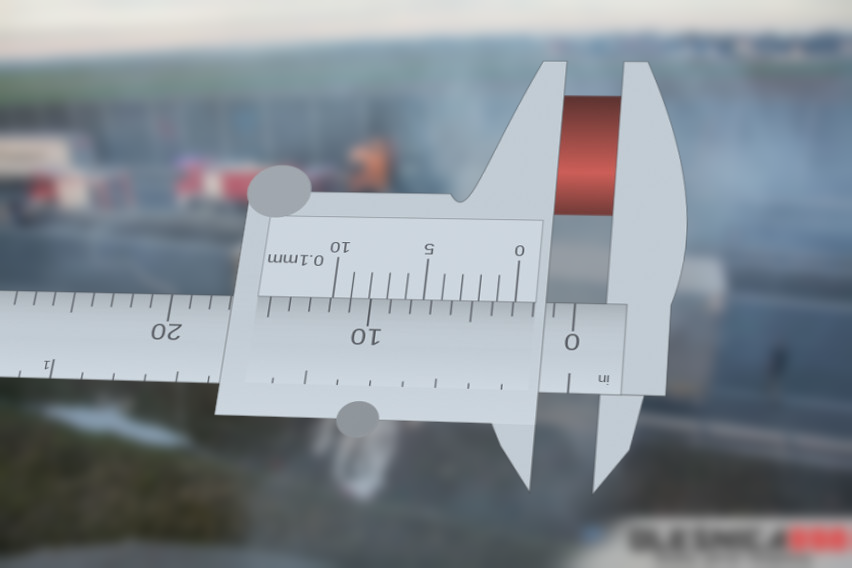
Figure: 2.9 mm
